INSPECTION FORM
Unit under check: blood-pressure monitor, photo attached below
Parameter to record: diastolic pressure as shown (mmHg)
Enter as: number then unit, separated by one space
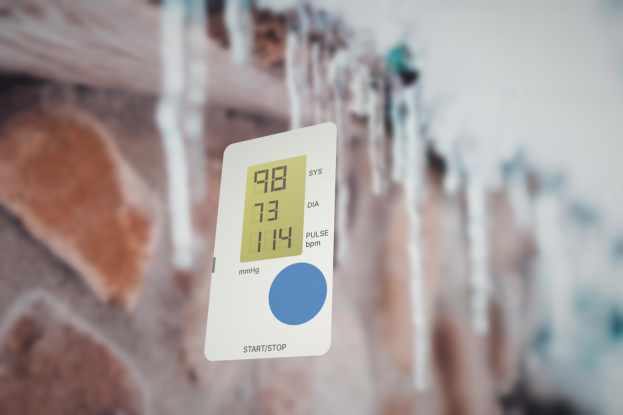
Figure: 73 mmHg
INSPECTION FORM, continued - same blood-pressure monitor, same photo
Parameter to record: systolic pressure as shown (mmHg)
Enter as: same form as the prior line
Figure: 98 mmHg
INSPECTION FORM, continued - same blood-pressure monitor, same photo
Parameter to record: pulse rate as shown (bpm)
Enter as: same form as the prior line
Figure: 114 bpm
